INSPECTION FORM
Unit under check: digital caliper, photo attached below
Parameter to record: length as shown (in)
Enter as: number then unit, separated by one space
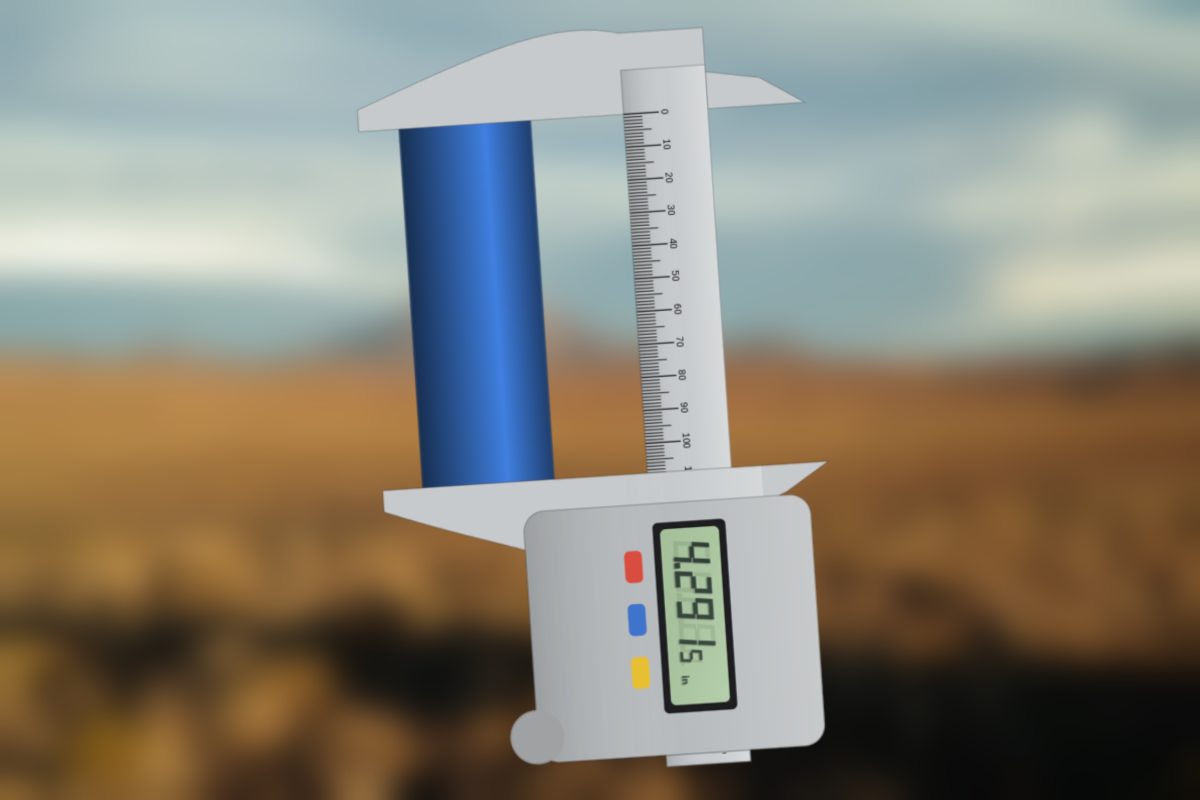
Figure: 4.2915 in
